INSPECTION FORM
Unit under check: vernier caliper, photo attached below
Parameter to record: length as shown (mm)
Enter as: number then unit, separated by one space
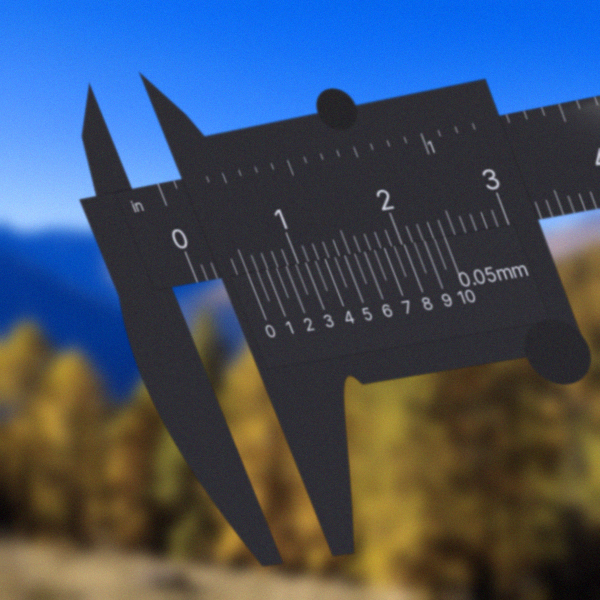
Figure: 5.0 mm
